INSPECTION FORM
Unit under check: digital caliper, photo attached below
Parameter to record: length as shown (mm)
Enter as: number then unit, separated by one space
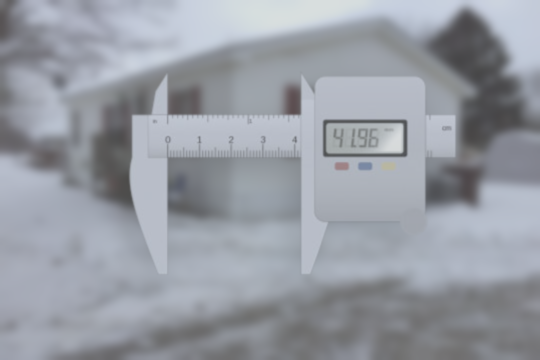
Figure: 41.96 mm
